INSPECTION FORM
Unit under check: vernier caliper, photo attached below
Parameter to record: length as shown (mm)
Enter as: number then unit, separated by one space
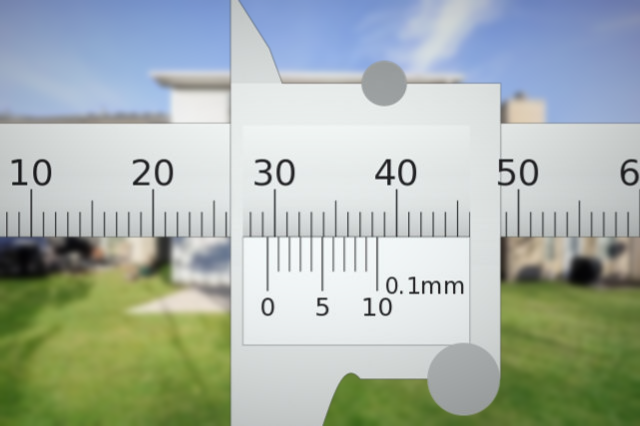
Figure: 29.4 mm
